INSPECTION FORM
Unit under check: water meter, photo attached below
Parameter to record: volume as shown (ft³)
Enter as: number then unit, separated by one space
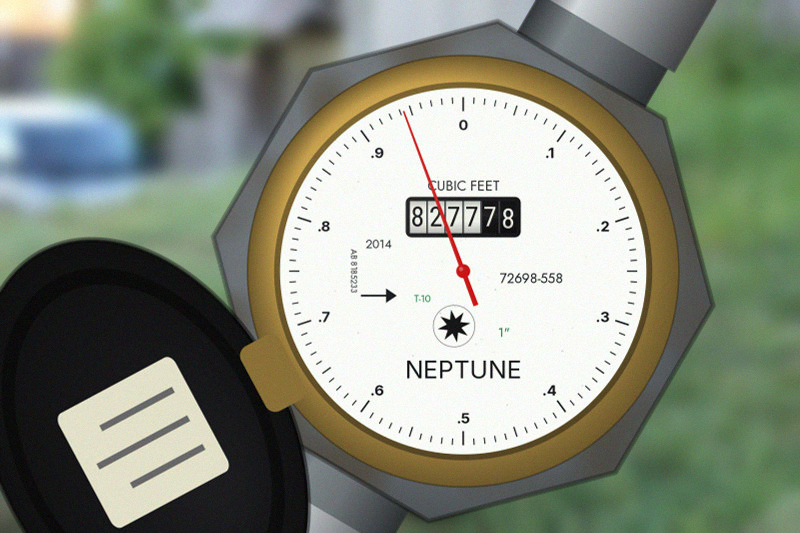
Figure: 827777.94 ft³
